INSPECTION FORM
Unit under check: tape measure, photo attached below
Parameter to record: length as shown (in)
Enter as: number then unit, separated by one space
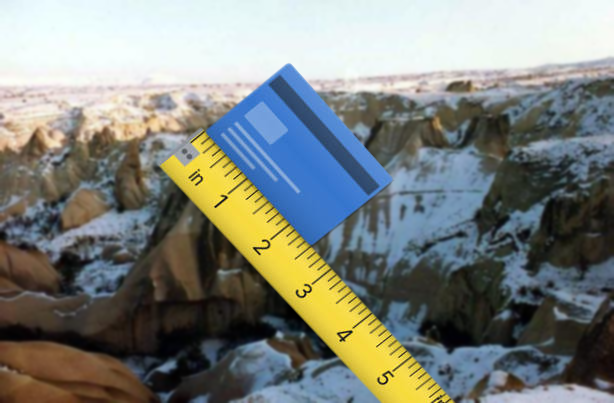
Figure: 2.5 in
